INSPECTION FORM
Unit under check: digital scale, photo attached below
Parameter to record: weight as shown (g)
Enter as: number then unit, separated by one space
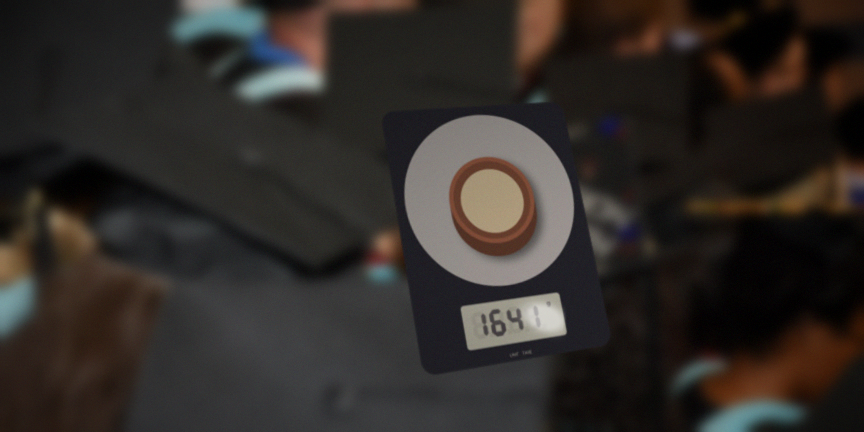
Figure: 1641 g
